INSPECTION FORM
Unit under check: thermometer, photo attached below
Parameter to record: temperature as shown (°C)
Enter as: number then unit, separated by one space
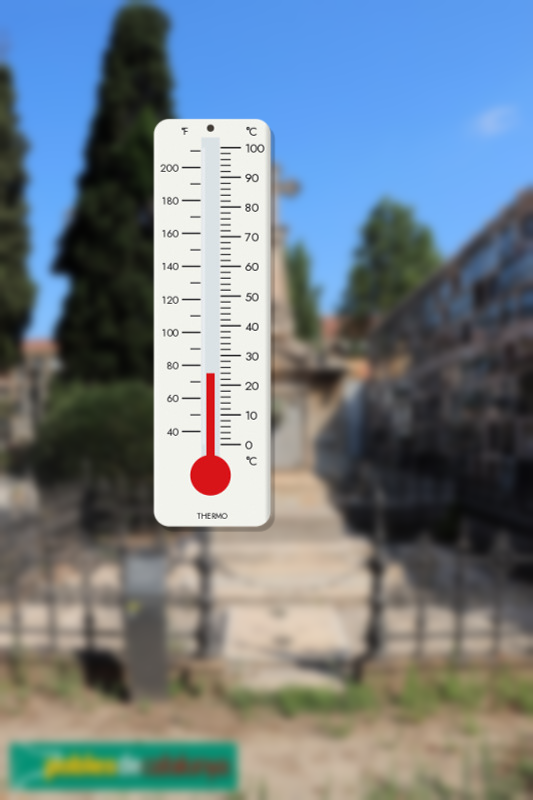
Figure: 24 °C
